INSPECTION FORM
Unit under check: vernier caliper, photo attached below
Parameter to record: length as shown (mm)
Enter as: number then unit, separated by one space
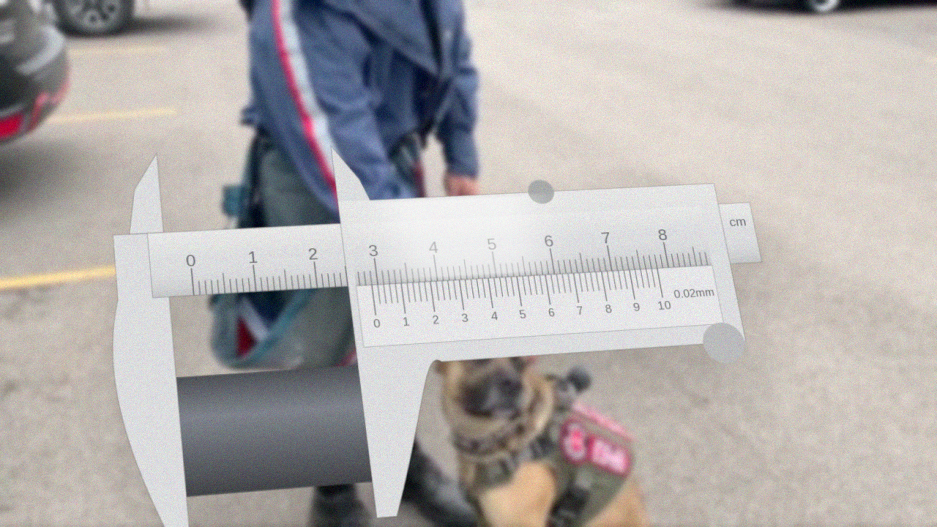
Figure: 29.0 mm
